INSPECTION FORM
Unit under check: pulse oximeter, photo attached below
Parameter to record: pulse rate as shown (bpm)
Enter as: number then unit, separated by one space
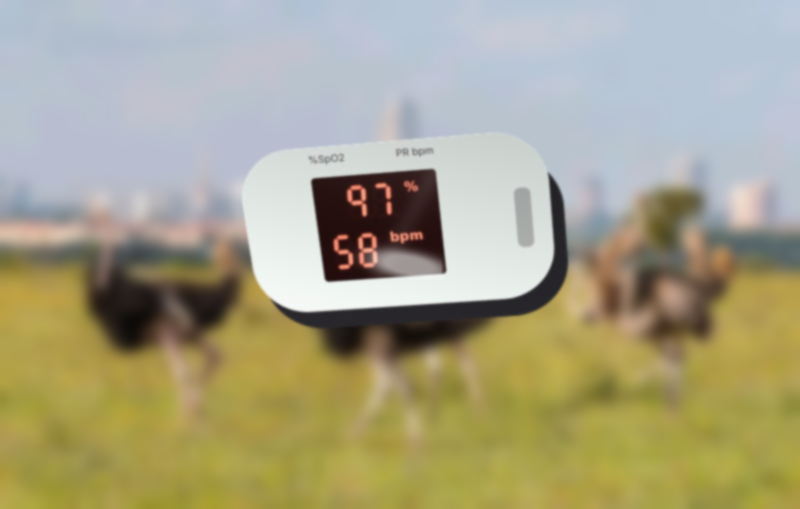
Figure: 58 bpm
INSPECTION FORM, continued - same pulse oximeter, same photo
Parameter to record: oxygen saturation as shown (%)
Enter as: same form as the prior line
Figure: 97 %
